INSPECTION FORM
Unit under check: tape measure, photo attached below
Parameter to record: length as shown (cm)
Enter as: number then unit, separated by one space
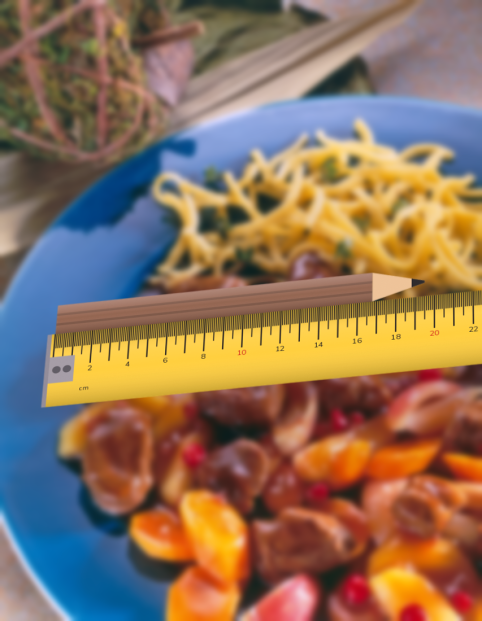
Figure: 19.5 cm
